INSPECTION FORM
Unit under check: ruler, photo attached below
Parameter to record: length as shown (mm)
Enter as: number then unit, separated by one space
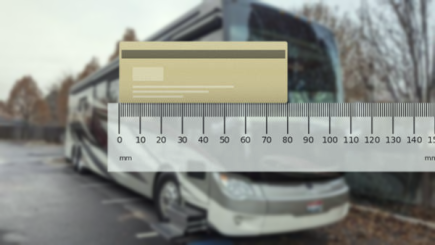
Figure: 80 mm
